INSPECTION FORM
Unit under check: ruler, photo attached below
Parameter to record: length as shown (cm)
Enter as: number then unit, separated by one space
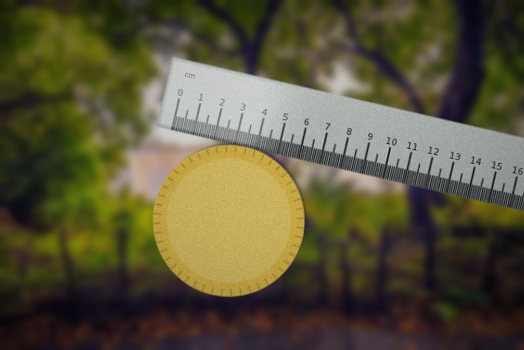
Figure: 7 cm
